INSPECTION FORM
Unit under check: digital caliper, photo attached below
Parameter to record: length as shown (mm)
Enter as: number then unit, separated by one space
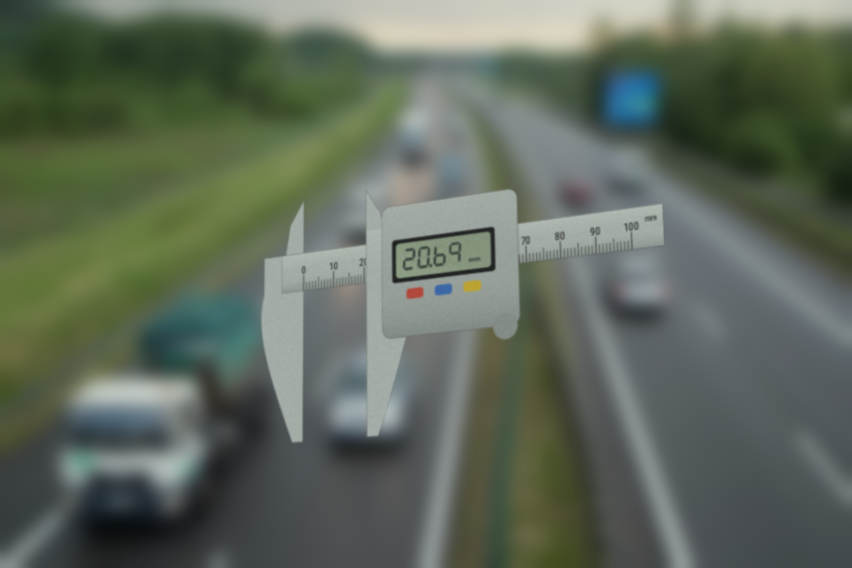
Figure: 20.69 mm
